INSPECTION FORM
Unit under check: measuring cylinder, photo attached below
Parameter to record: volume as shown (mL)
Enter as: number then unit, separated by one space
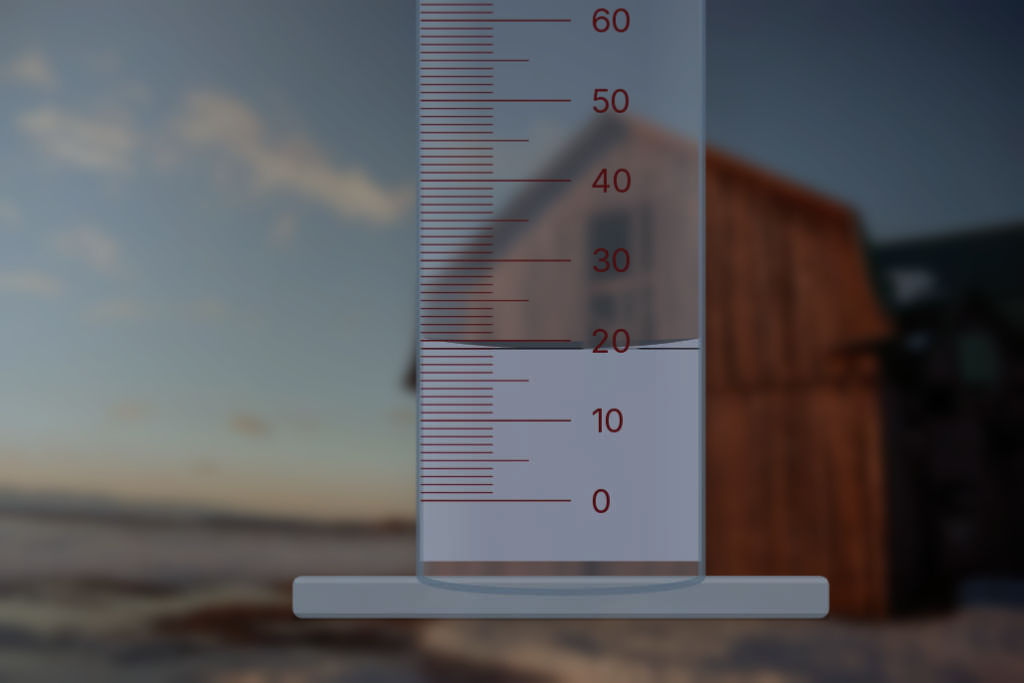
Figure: 19 mL
